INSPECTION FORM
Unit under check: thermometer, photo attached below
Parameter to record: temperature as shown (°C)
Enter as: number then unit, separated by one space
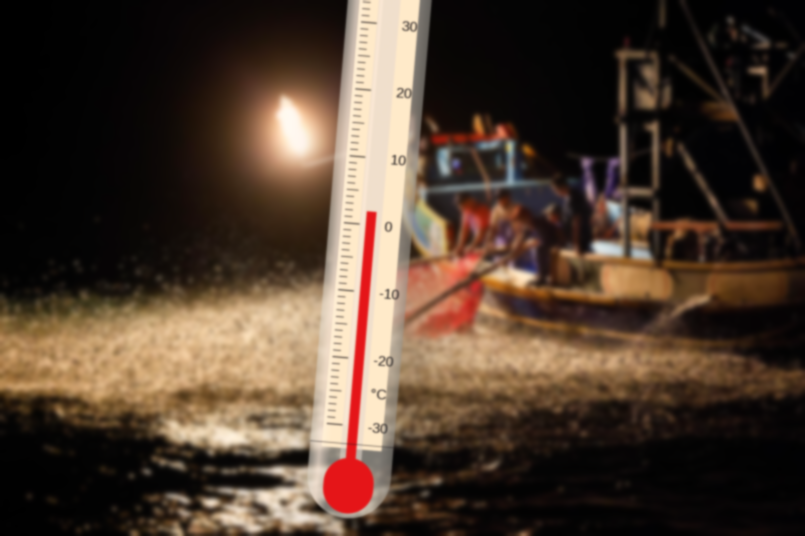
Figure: 2 °C
